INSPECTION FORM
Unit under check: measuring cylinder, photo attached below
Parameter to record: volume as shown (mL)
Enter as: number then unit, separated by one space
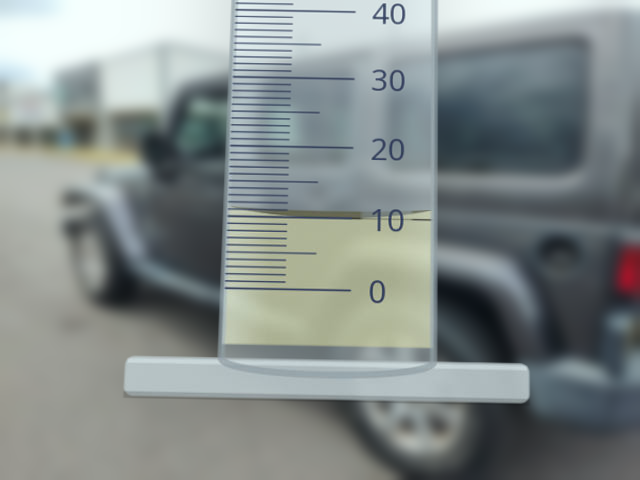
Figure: 10 mL
